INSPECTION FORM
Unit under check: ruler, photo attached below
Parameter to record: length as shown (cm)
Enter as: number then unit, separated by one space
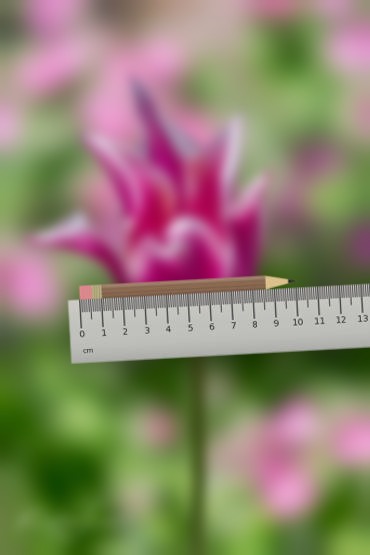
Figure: 10 cm
